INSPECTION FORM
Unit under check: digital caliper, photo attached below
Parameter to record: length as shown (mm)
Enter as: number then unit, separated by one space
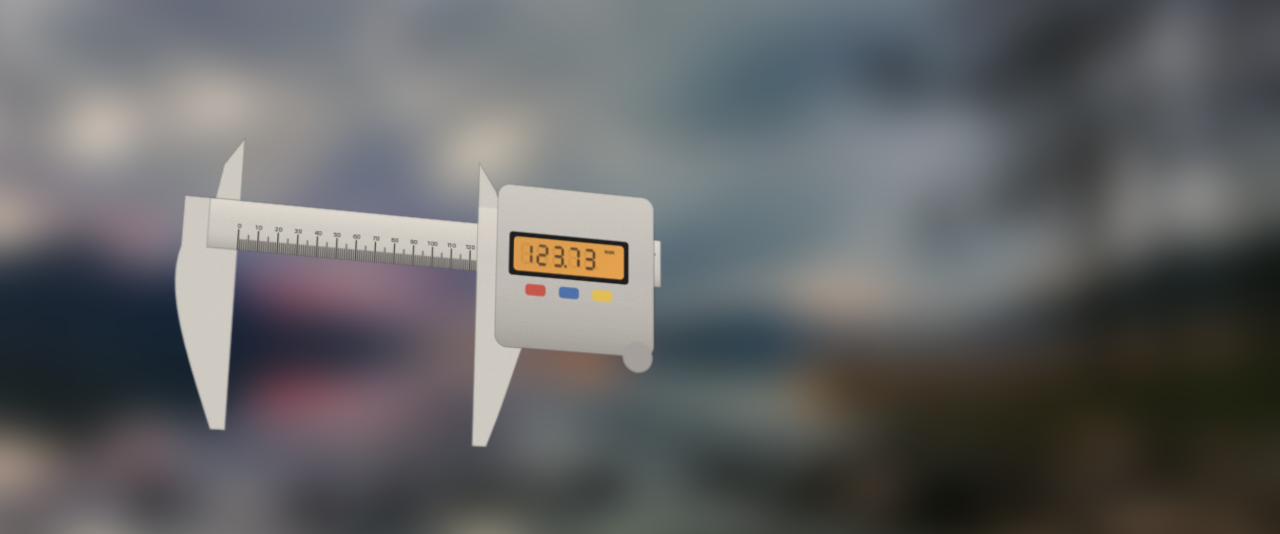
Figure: 123.73 mm
